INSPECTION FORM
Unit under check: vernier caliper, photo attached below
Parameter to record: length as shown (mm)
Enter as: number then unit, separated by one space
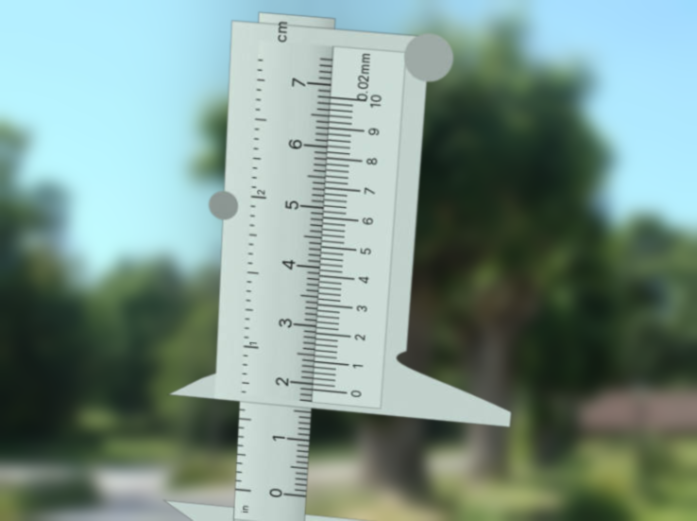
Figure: 19.0 mm
